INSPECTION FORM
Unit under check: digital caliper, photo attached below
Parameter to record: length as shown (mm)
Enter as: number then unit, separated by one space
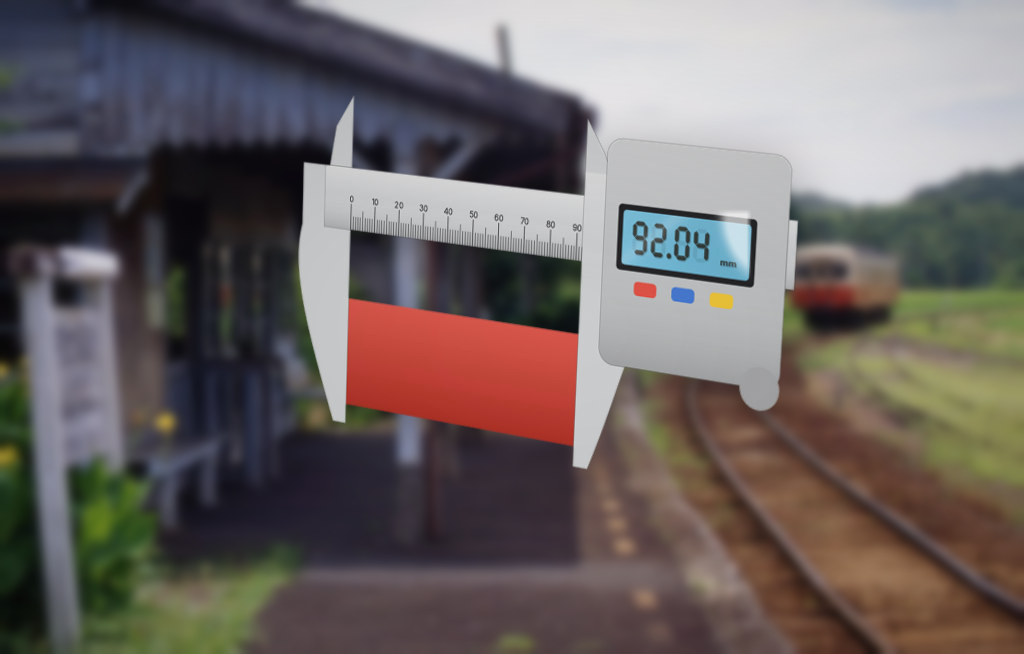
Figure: 92.04 mm
